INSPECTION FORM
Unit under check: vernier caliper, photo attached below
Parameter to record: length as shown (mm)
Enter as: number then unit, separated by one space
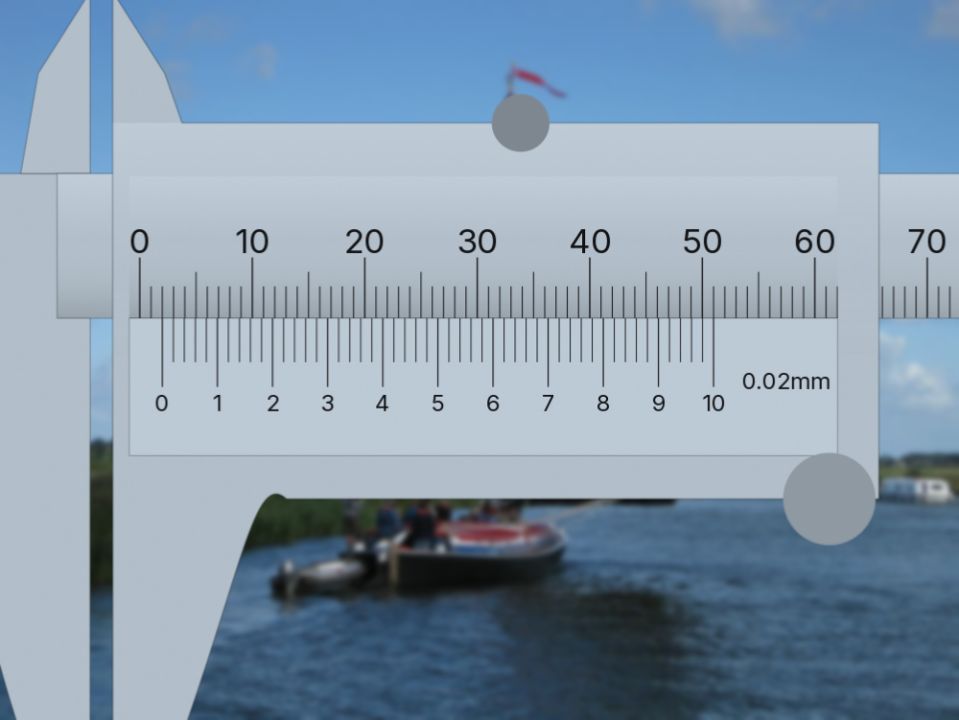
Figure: 2.0 mm
